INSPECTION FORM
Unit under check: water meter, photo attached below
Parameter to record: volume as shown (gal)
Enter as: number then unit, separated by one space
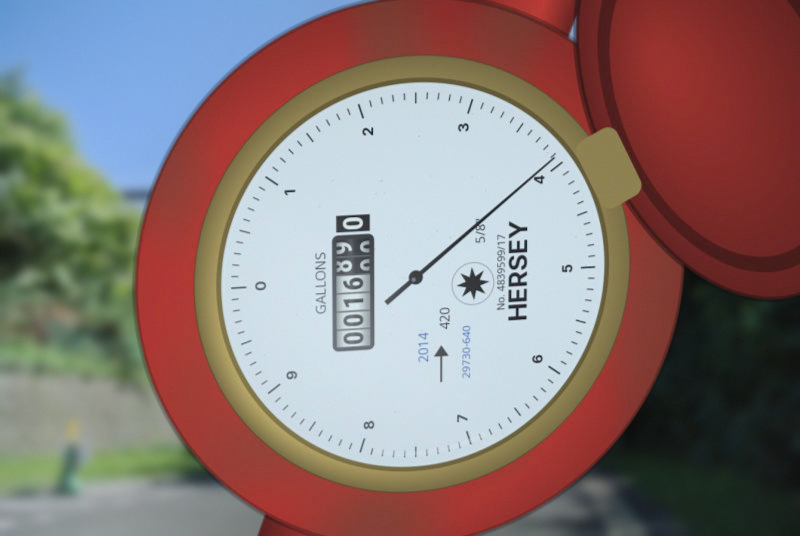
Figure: 16893.9 gal
